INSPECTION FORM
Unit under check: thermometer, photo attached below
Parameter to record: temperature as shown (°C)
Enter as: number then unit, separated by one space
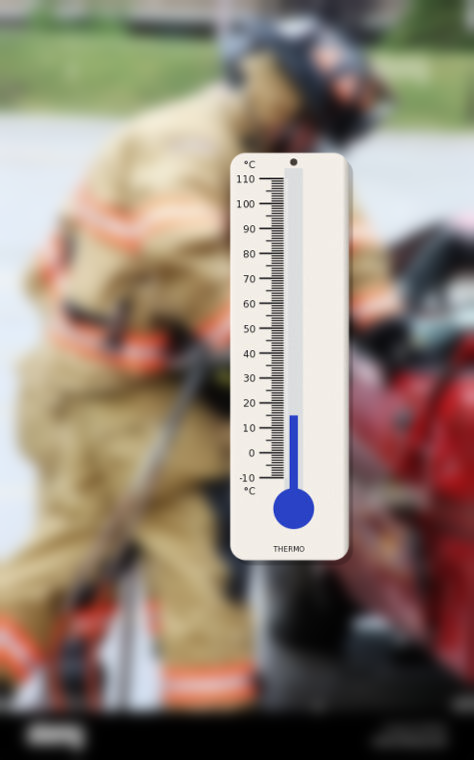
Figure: 15 °C
